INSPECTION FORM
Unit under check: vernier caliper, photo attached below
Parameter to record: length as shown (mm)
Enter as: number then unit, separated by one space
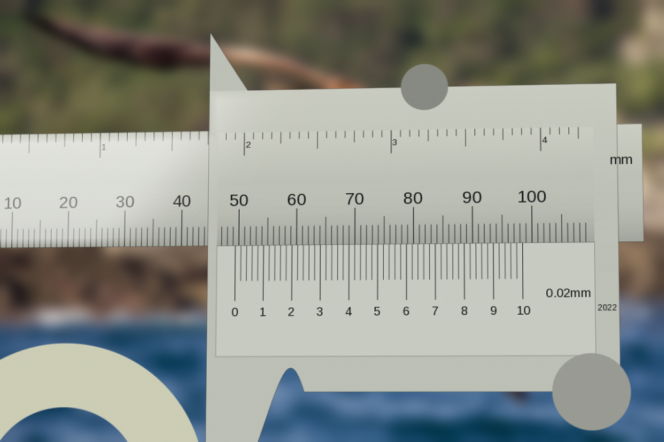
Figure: 49.4 mm
